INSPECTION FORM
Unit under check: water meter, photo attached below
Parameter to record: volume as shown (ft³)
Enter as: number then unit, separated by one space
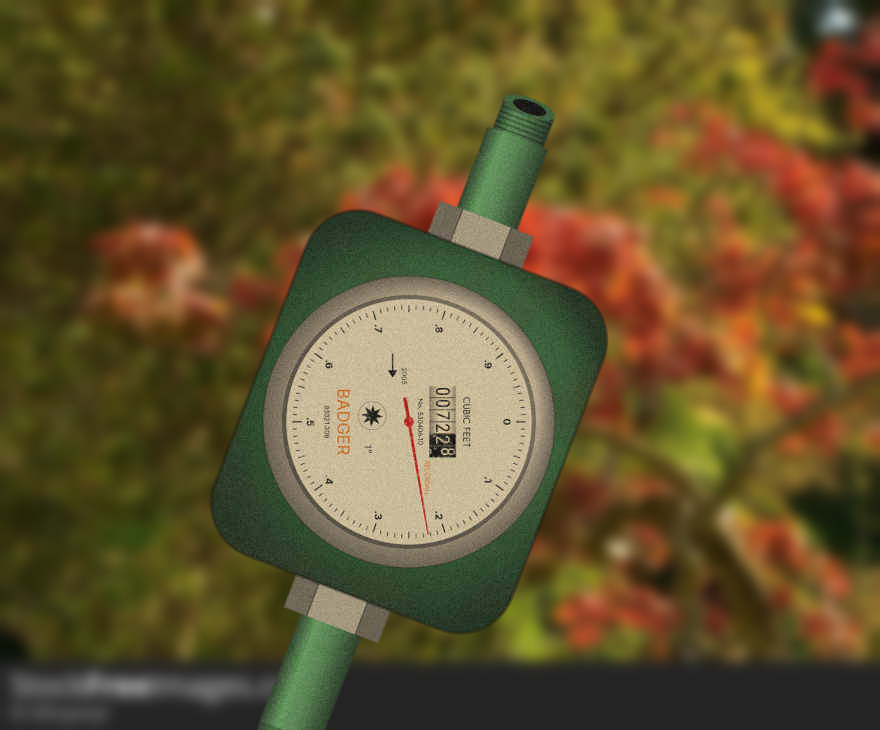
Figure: 7228.22 ft³
